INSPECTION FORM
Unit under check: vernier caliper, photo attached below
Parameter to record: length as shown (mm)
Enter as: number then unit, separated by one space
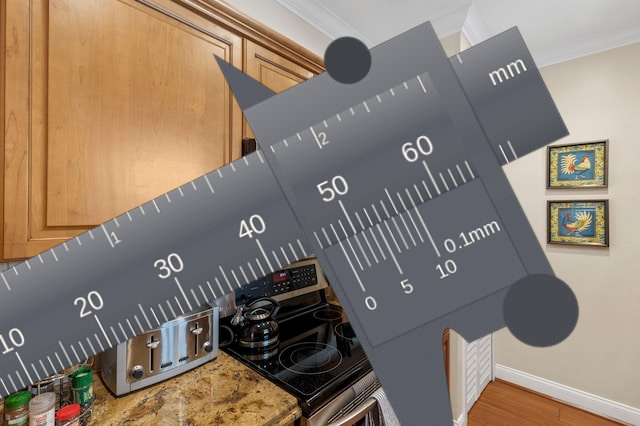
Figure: 48.0 mm
